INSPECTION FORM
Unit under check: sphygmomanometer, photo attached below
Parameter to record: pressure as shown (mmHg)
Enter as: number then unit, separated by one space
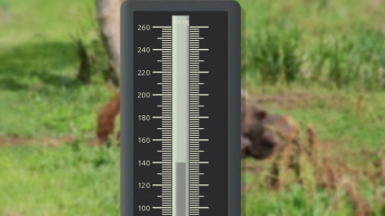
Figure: 140 mmHg
